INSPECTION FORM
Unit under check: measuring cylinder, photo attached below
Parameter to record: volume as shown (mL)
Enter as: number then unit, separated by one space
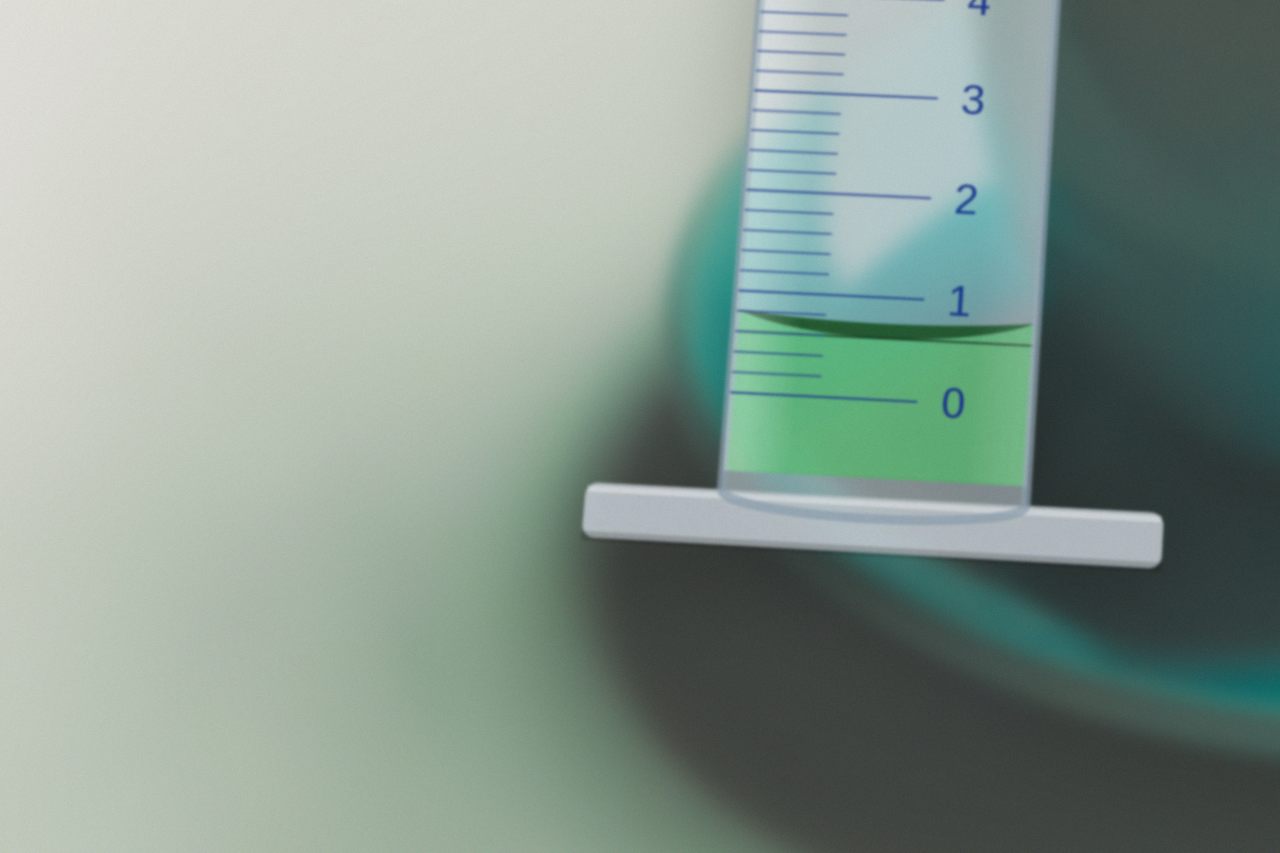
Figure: 0.6 mL
